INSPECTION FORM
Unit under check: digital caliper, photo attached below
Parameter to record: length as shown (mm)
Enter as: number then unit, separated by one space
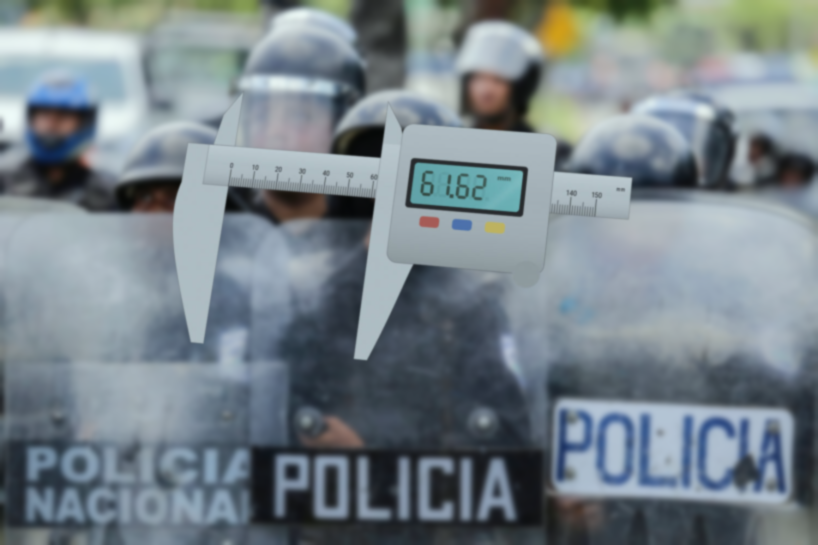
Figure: 61.62 mm
